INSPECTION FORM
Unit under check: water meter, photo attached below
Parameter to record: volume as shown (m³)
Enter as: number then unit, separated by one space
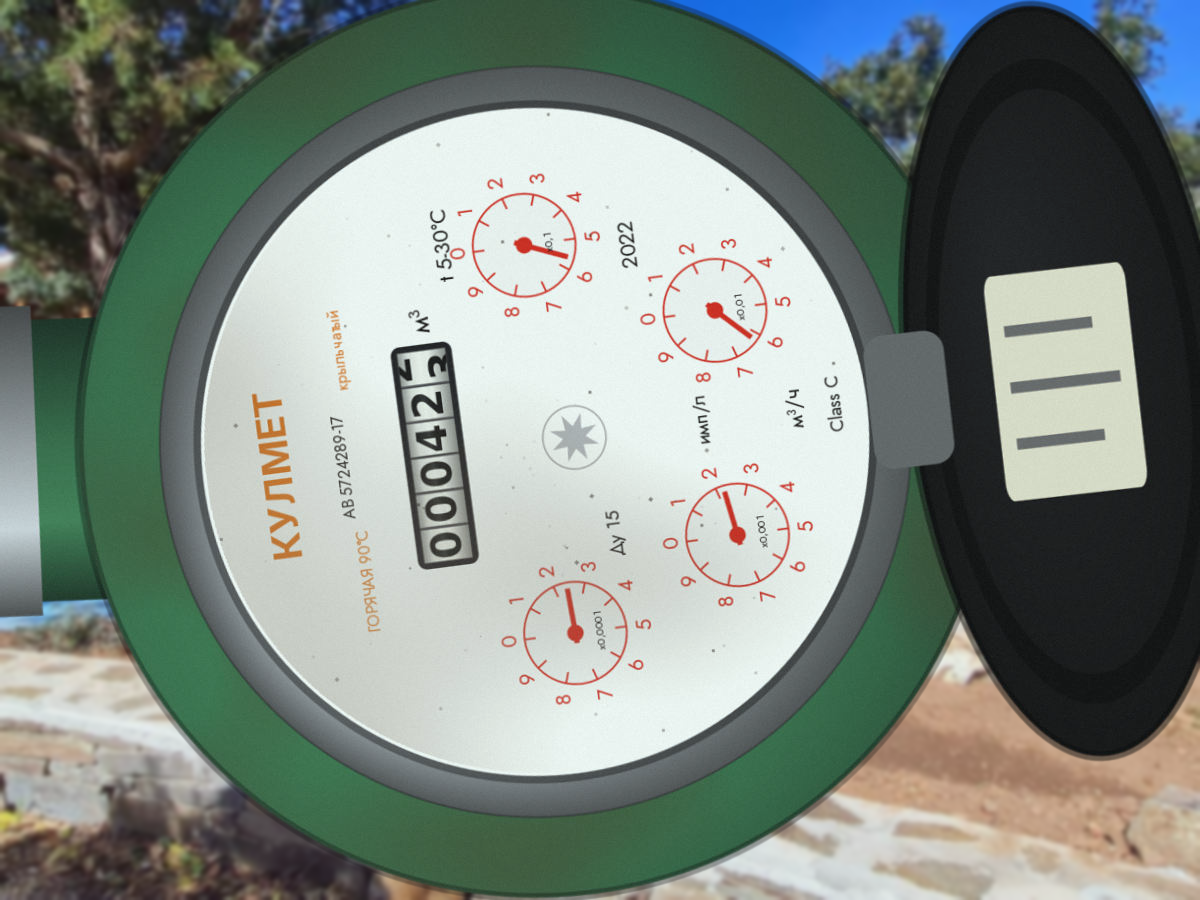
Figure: 422.5622 m³
